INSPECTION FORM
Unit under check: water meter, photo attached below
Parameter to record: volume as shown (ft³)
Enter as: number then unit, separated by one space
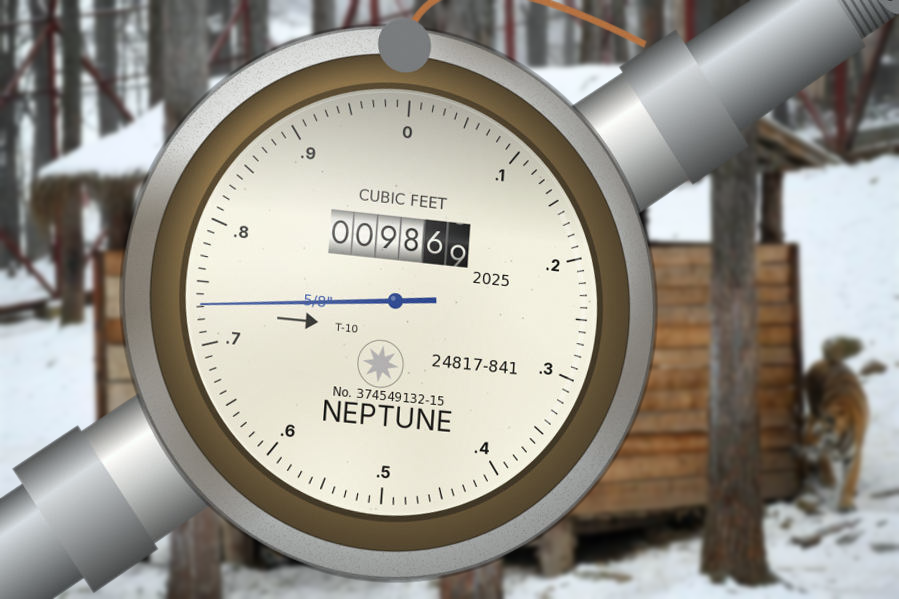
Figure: 9868.73 ft³
